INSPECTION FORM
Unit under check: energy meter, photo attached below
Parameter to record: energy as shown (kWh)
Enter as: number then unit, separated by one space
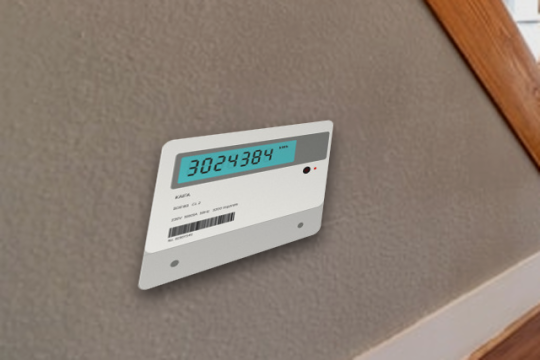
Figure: 3024384 kWh
